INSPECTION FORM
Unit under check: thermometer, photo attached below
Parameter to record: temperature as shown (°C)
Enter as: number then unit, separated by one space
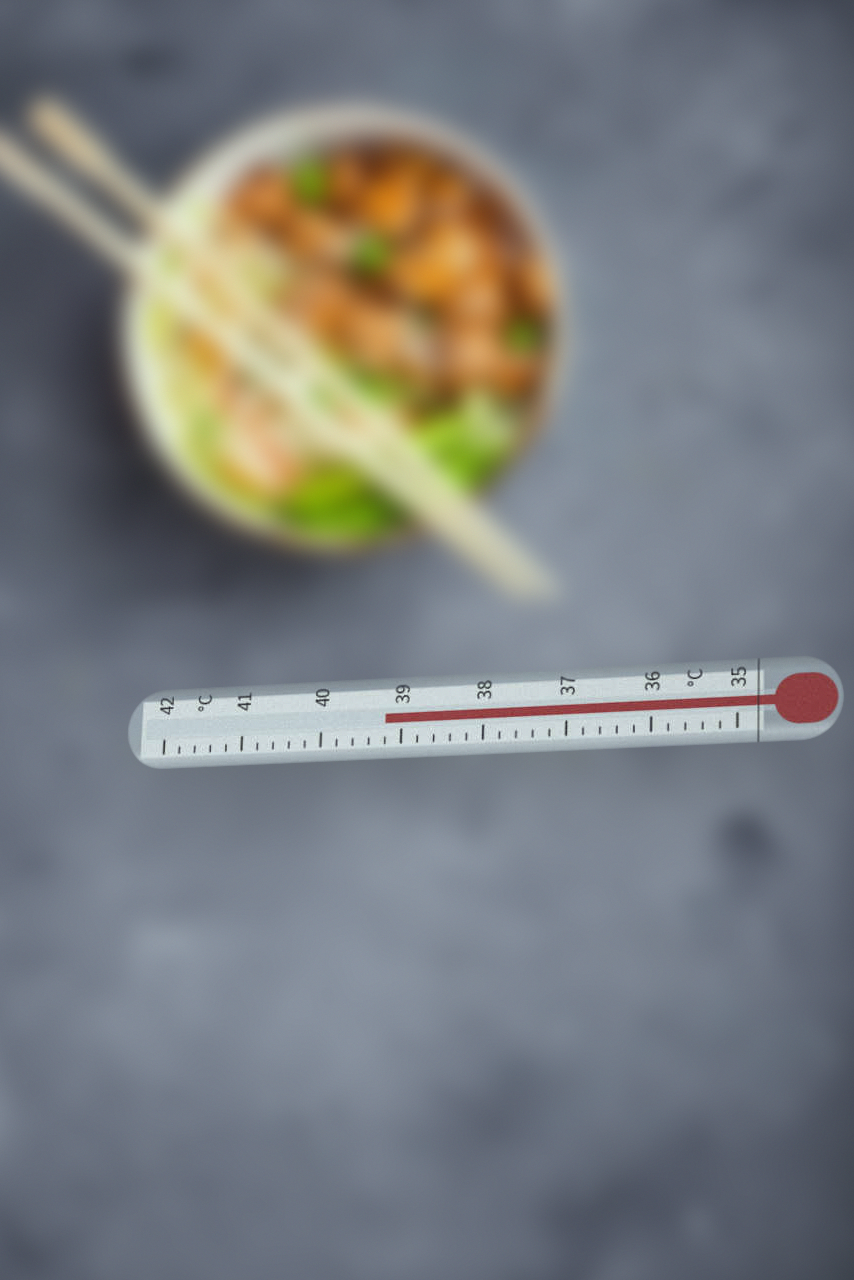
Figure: 39.2 °C
